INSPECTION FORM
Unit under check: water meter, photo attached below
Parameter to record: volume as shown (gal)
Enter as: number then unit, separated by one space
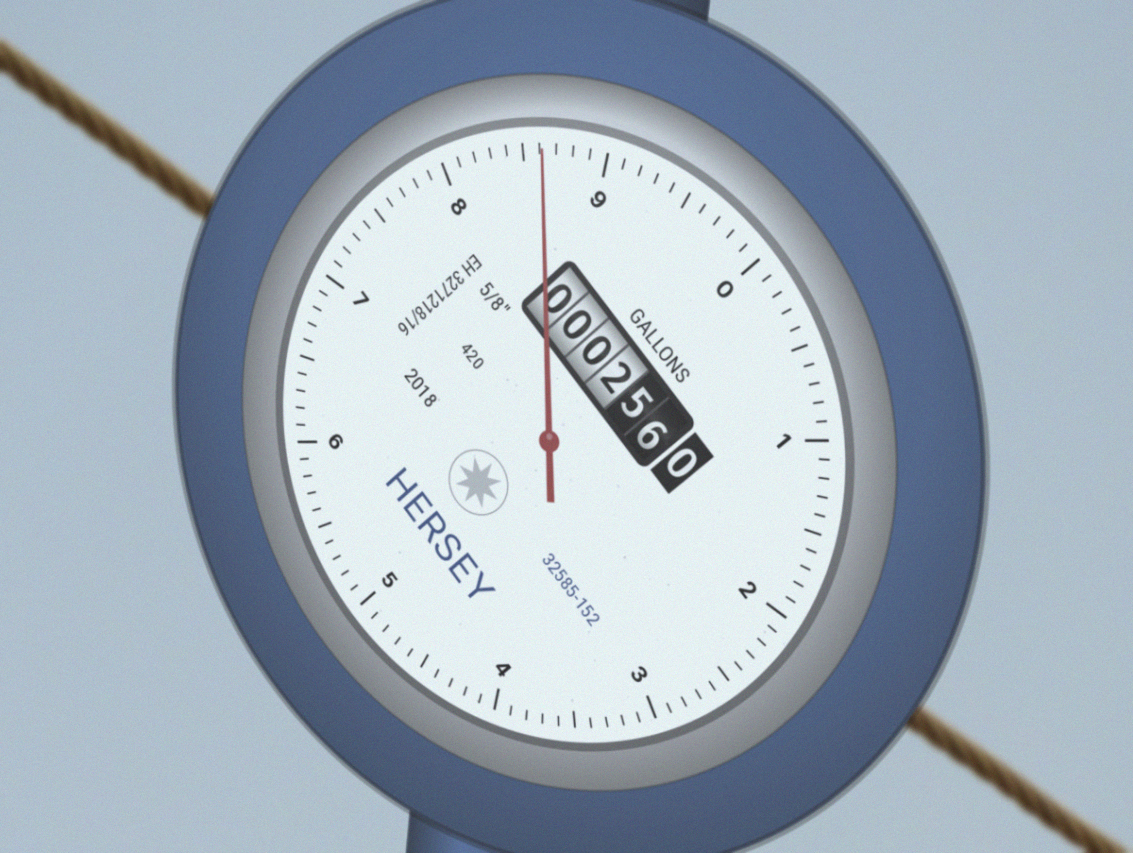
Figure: 2558.6 gal
